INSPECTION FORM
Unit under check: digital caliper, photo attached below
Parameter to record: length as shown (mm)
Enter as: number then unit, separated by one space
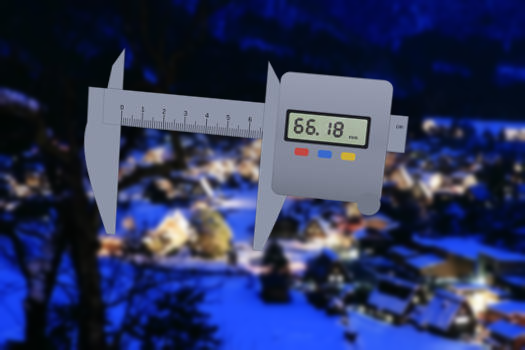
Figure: 66.18 mm
